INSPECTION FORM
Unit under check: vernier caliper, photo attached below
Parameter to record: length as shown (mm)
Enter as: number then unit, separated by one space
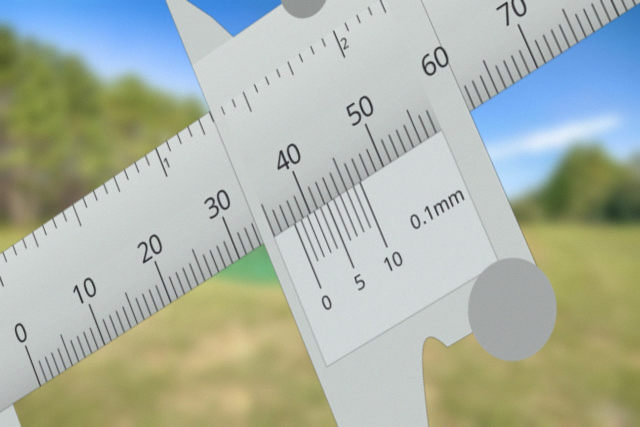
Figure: 37.8 mm
